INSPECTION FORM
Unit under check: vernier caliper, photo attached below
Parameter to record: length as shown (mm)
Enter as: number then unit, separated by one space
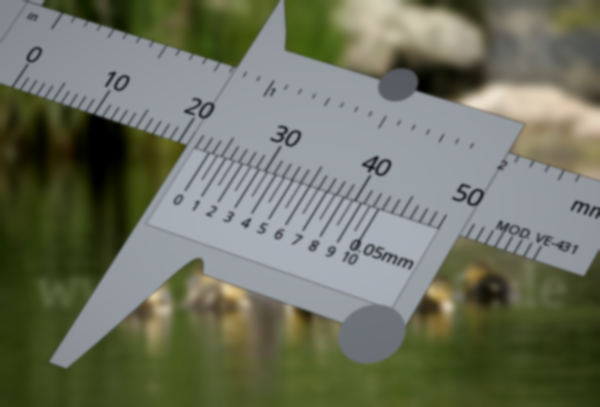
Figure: 23.6 mm
